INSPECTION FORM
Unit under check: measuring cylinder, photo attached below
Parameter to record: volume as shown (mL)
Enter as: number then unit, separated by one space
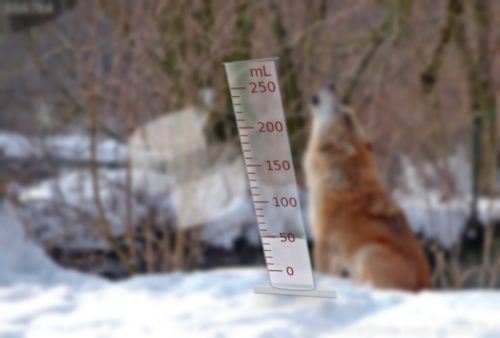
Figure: 50 mL
